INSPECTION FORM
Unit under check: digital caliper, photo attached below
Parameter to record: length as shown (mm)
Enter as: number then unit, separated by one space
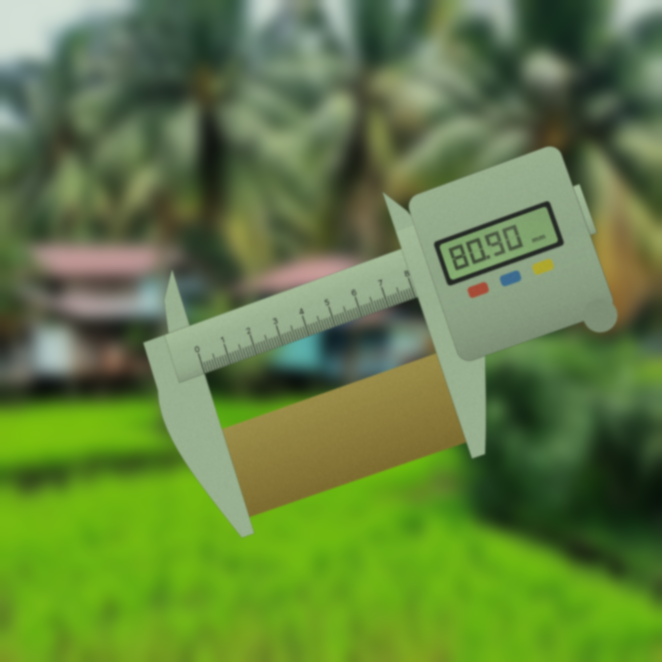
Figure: 80.90 mm
